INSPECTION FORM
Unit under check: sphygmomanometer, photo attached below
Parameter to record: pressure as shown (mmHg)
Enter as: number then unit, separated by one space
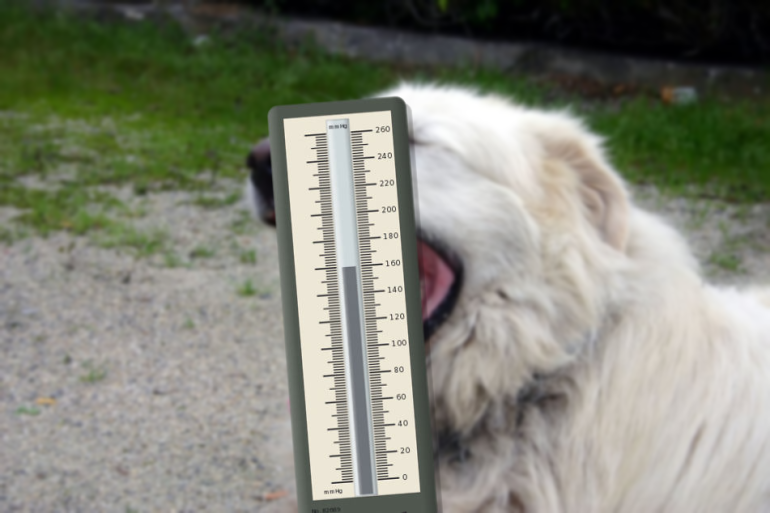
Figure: 160 mmHg
